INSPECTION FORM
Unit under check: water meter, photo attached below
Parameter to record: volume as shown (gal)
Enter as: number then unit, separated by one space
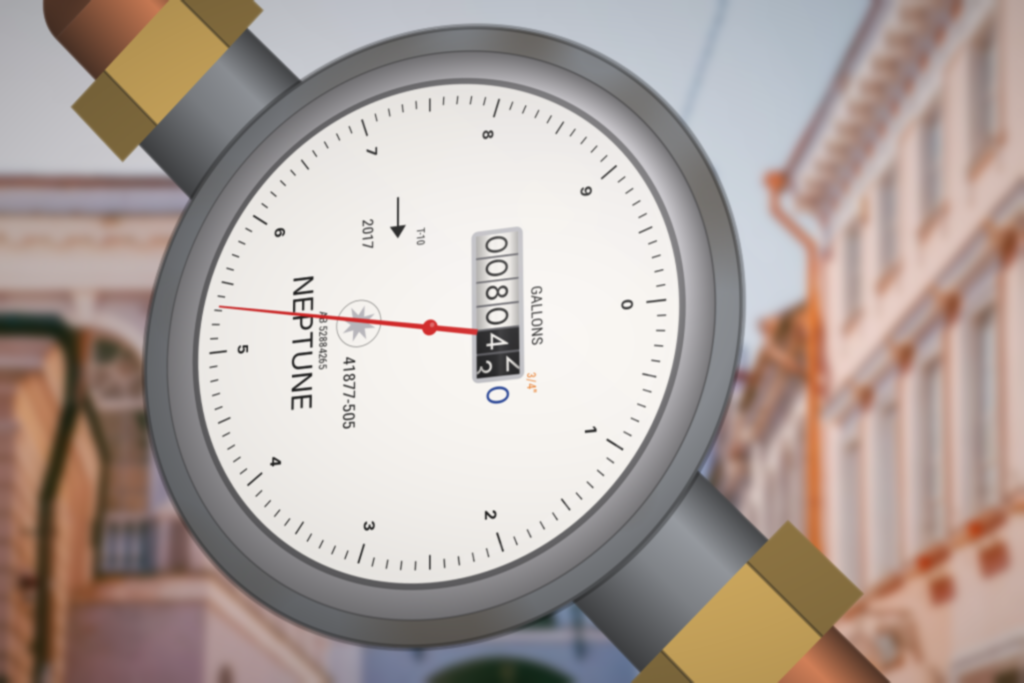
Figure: 80425.3 gal
